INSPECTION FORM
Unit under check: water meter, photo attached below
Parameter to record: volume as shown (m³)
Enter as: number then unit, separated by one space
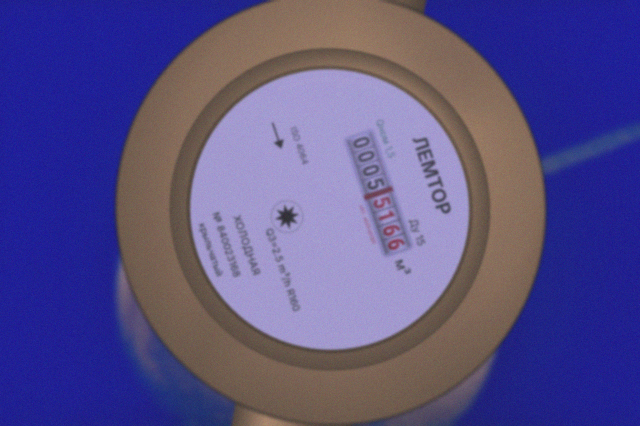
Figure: 5.5166 m³
